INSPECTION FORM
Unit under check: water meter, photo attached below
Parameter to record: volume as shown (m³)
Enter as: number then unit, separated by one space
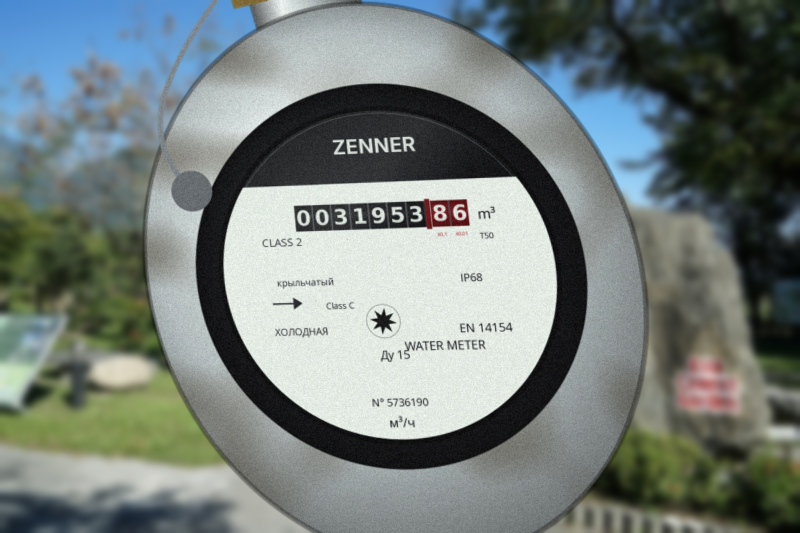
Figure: 31953.86 m³
